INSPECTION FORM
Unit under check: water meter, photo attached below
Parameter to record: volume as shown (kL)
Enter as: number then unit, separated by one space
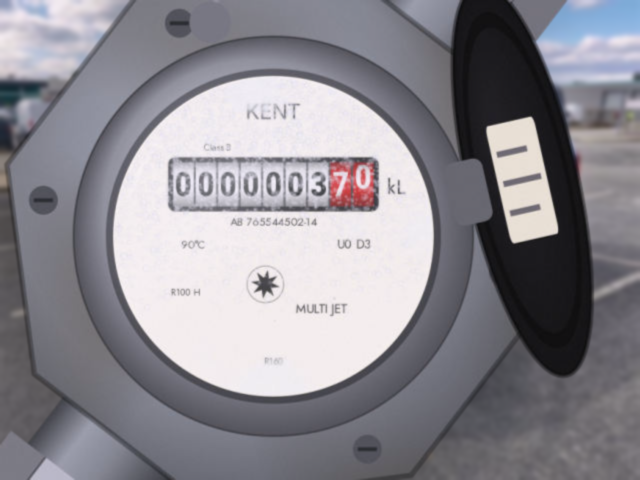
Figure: 3.70 kL
